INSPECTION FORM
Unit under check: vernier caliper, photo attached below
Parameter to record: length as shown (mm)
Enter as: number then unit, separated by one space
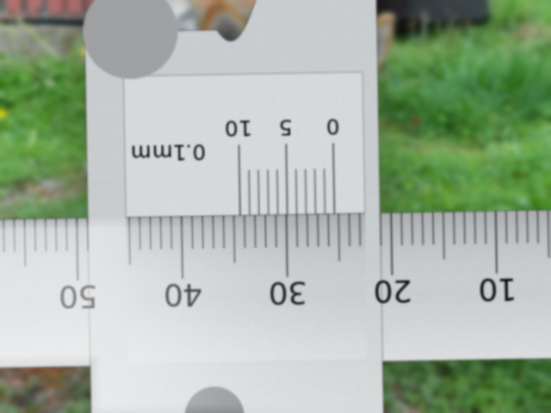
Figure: 25.4 mm
